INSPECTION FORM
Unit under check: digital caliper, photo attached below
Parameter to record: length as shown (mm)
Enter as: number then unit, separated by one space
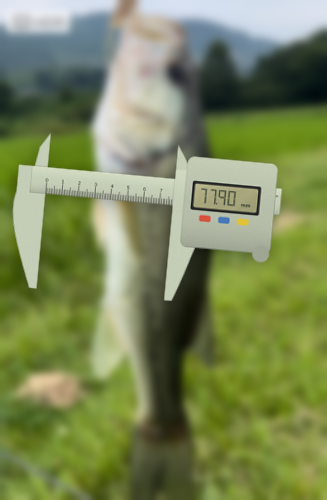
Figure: 77.90 mm
